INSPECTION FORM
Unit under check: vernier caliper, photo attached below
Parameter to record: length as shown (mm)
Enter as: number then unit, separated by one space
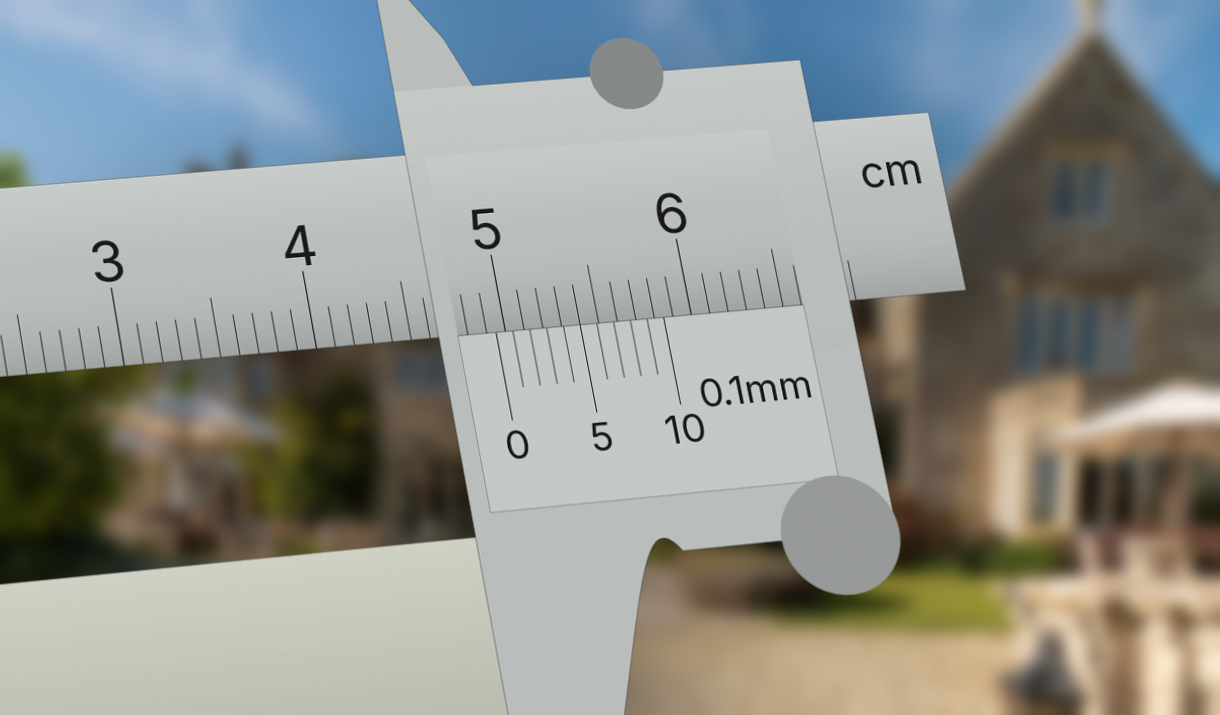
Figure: 49.5 mm
